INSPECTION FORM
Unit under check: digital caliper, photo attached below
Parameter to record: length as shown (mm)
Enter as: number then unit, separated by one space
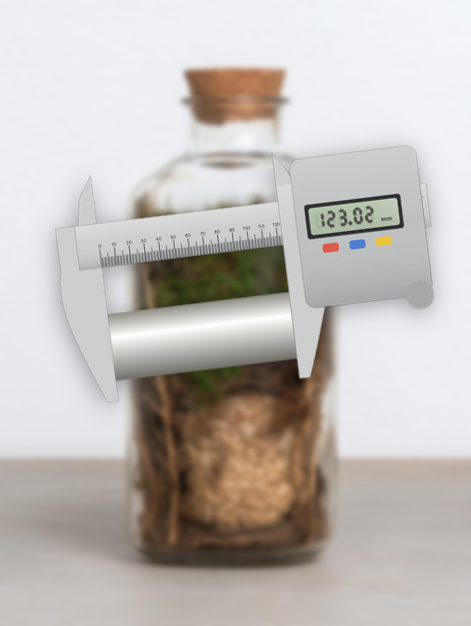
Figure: 123.02 mm
